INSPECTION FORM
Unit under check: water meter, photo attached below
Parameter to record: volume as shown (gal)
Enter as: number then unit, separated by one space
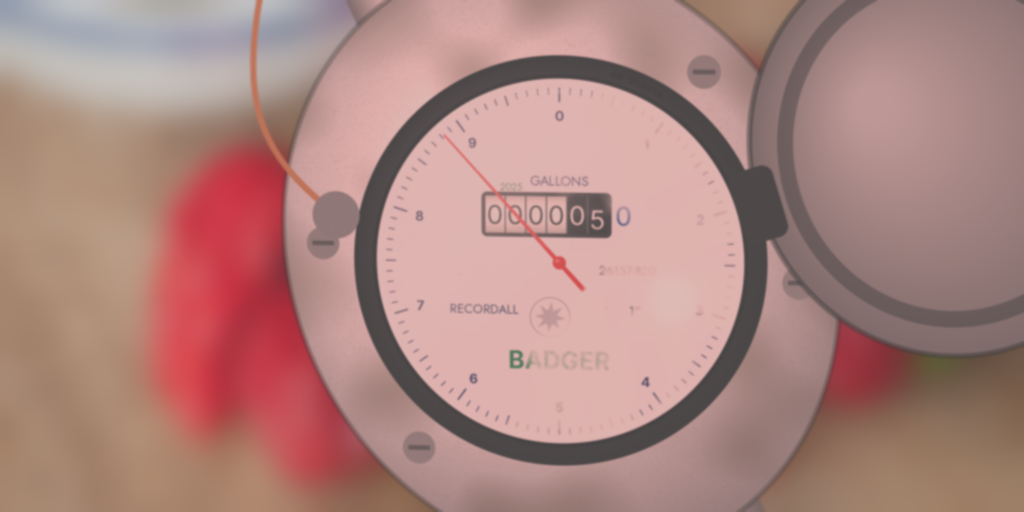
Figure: 48.8 gal
